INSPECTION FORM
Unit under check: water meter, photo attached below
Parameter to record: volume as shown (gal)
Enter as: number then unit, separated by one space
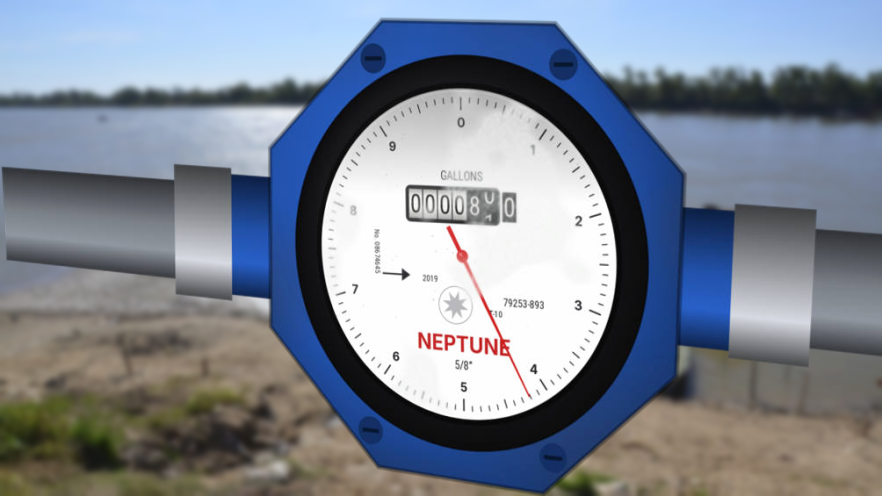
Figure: 804.2 gal
